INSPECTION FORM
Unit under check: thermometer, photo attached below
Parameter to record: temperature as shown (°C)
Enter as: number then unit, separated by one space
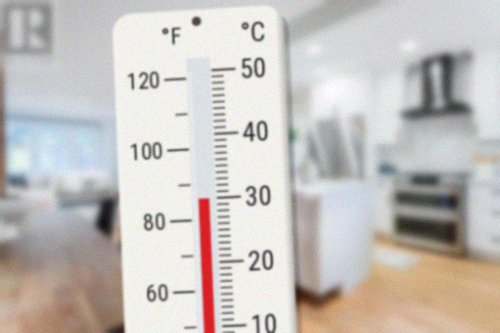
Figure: 30 °C
